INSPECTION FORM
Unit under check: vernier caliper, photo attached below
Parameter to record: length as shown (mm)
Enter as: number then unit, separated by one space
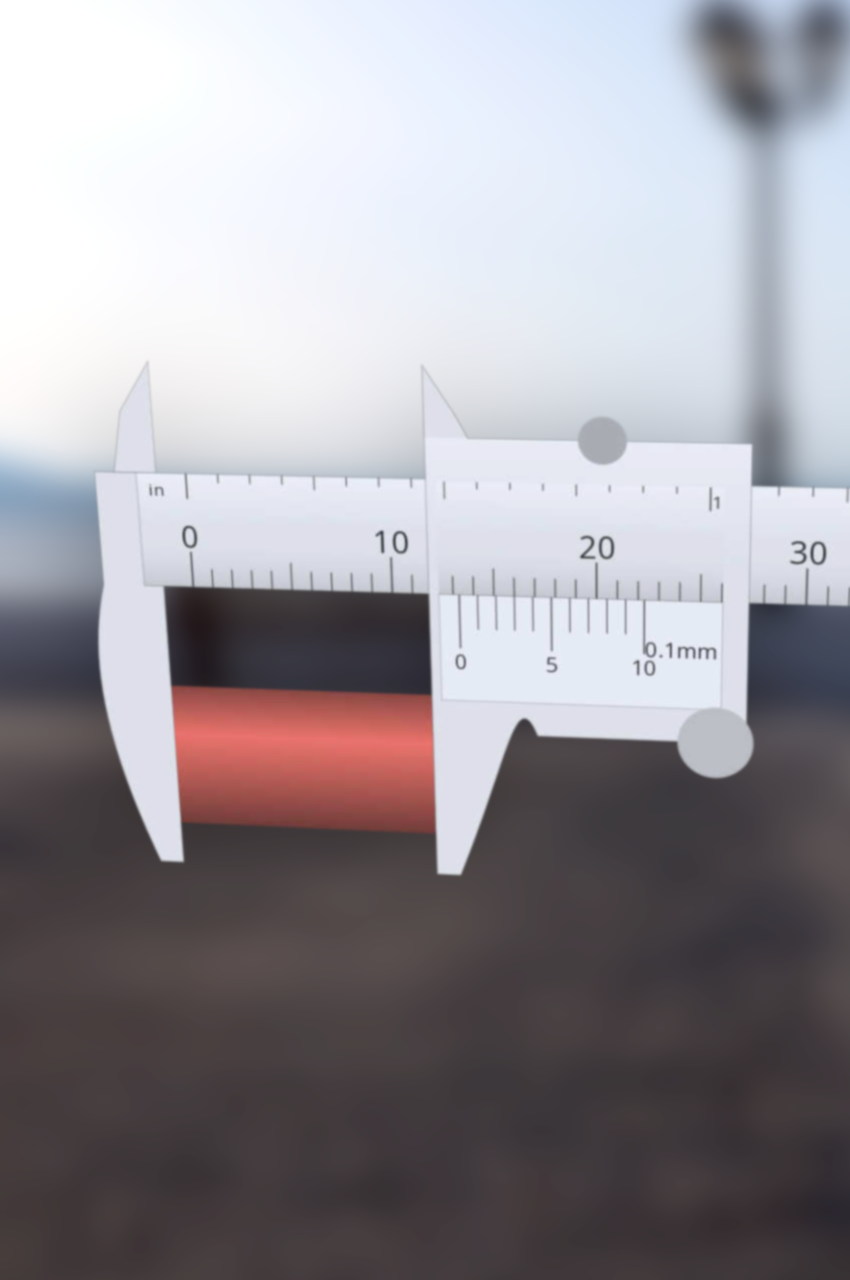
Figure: 13.3 mm
